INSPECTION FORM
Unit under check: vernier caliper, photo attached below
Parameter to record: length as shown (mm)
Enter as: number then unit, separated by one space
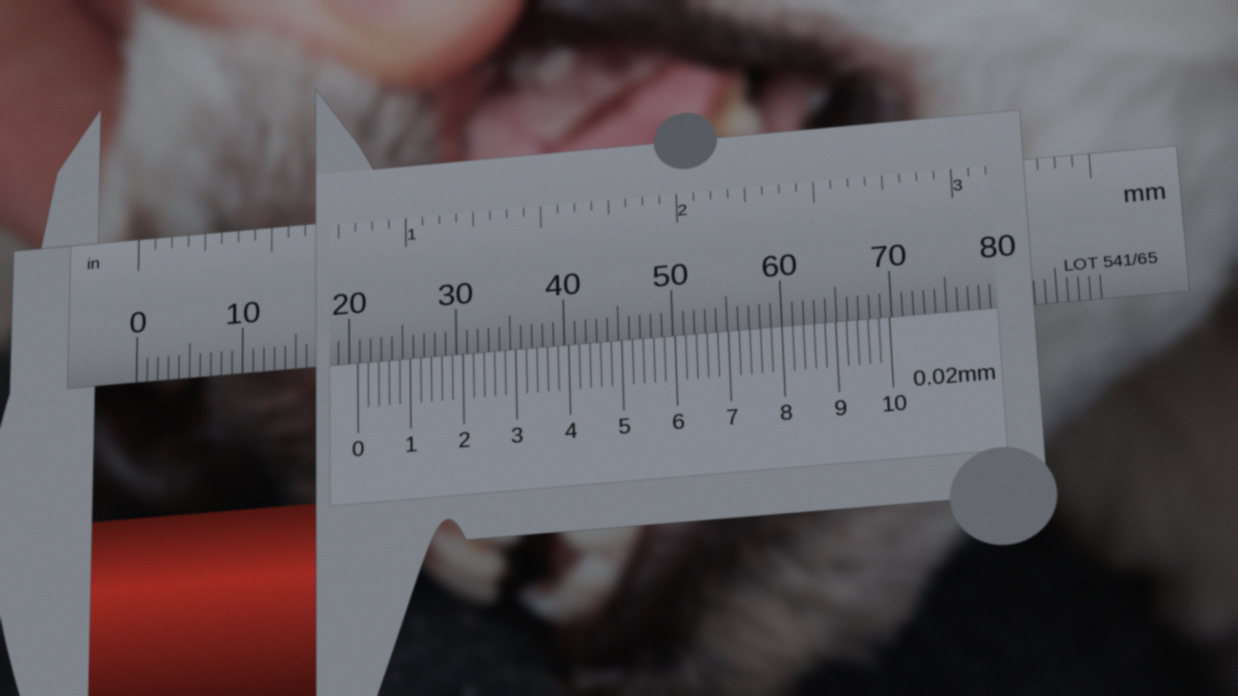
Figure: 20.8 mm
